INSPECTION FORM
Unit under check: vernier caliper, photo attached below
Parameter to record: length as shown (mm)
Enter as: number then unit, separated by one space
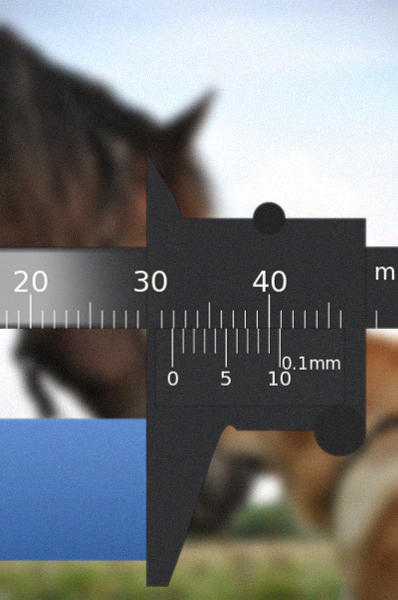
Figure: 31.9 mm
